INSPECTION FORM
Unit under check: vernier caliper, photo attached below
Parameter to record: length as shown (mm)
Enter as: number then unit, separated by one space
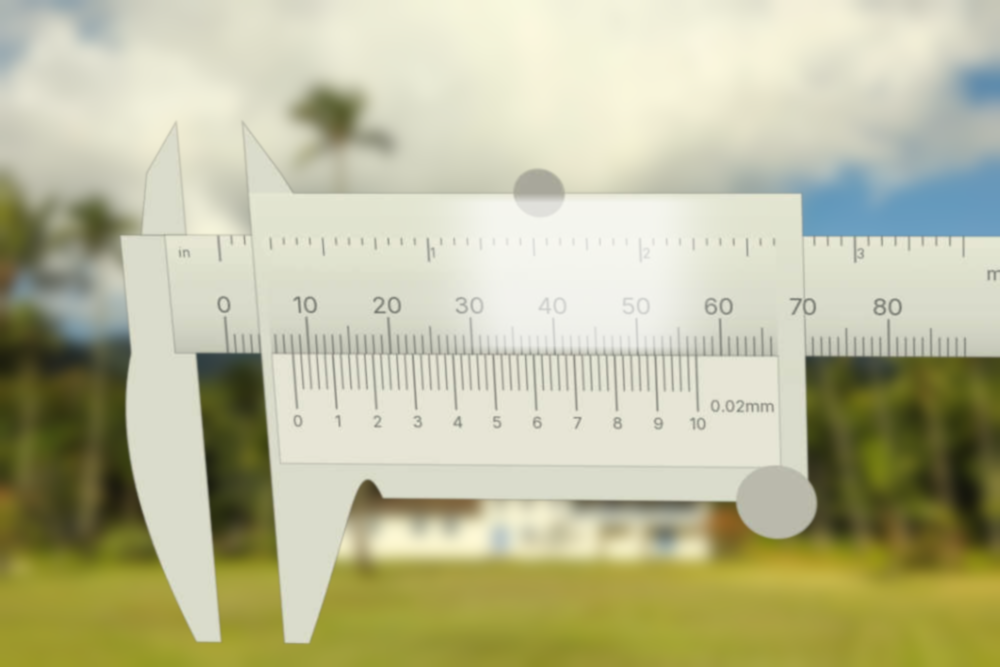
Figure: 8.0 mm
